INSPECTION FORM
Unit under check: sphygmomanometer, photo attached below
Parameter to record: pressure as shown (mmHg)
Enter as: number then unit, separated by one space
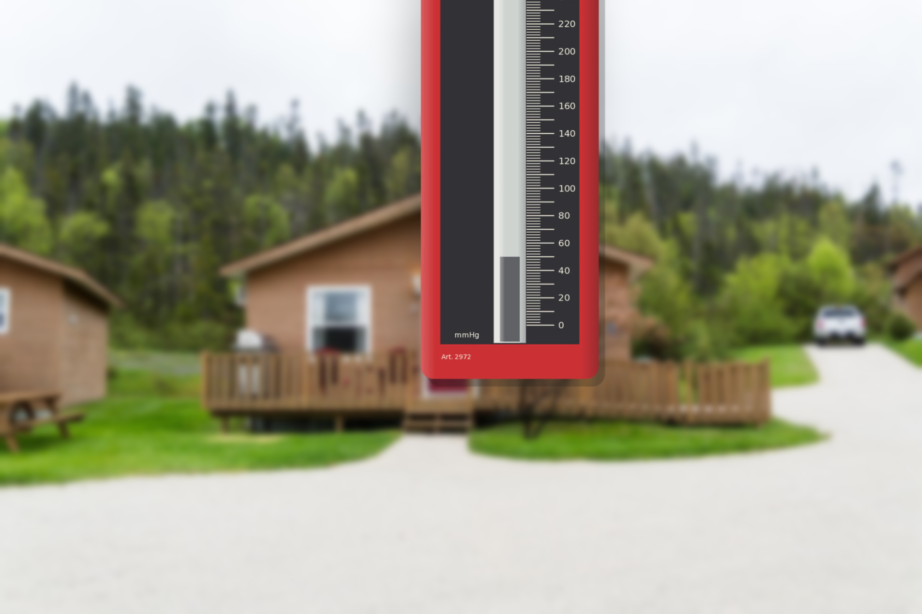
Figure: 50 mmHg
